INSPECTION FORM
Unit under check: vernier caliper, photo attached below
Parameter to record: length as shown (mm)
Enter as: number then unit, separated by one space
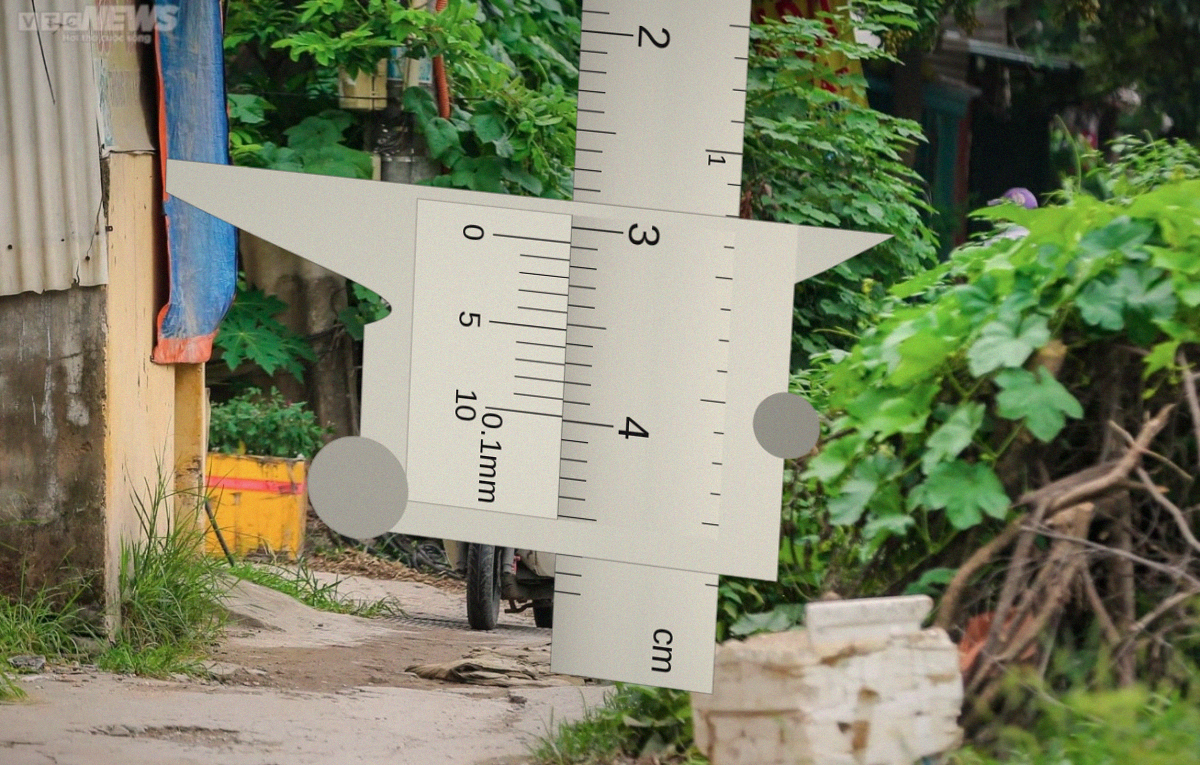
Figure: 30.8 mm
